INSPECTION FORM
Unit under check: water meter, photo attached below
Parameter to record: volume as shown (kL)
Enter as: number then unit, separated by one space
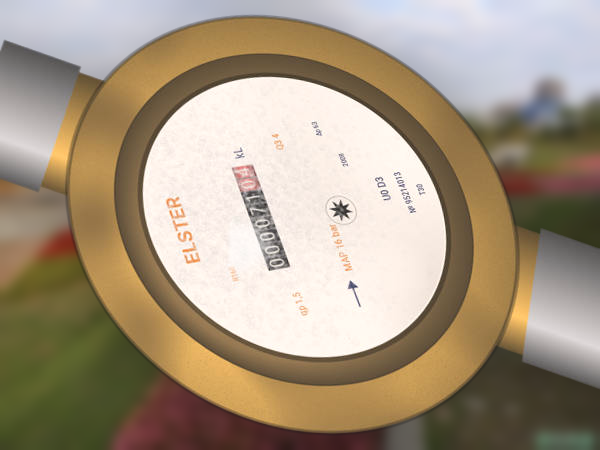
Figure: 71.04 kL
